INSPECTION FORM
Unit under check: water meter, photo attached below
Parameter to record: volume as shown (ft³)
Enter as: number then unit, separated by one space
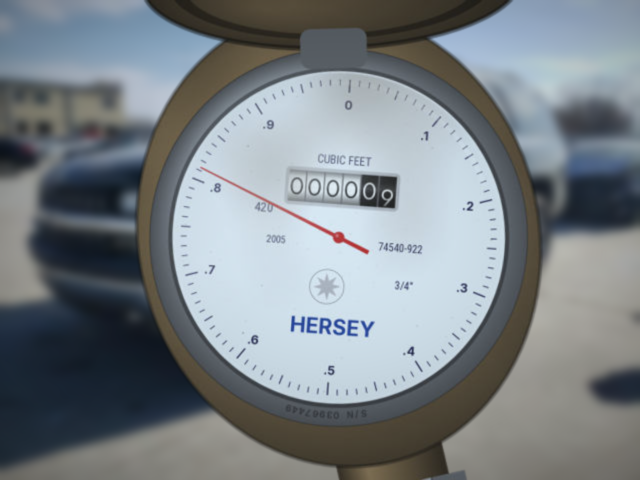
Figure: 8.81 ft³
